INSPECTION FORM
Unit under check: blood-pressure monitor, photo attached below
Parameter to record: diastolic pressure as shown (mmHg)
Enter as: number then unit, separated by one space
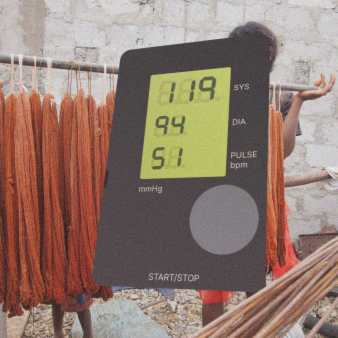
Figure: 94 mmHg
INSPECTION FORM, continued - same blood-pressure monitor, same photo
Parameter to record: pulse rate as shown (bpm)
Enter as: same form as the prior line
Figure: 51 bpm
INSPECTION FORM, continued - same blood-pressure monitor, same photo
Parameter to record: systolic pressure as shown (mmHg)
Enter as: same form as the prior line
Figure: 119 mmHg
